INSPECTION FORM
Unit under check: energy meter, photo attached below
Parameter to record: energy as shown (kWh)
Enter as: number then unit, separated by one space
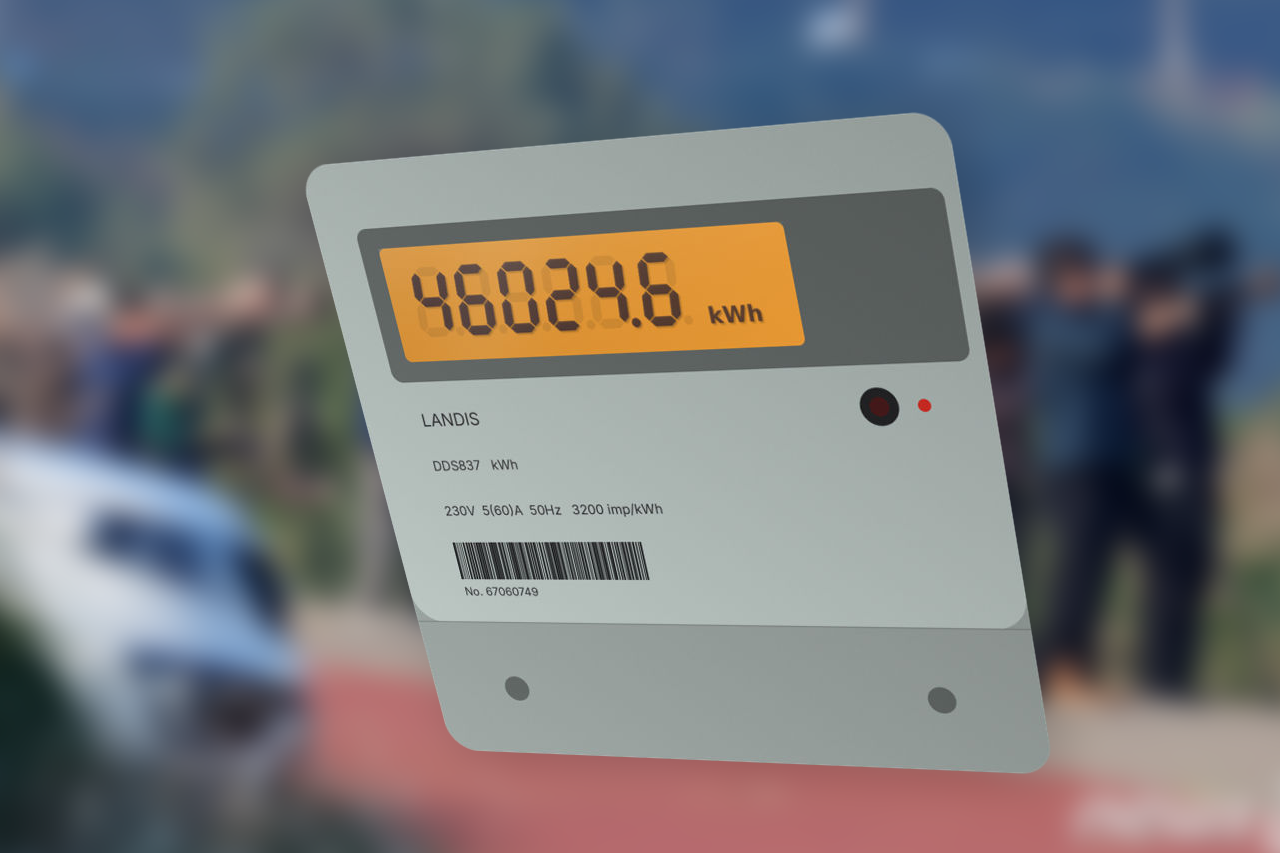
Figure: 46024.6 kWh
